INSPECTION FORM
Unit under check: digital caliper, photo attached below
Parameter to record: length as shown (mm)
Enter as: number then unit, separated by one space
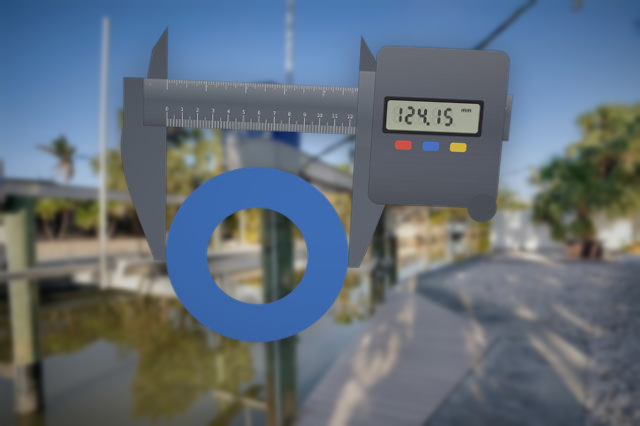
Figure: 124.15 mm
